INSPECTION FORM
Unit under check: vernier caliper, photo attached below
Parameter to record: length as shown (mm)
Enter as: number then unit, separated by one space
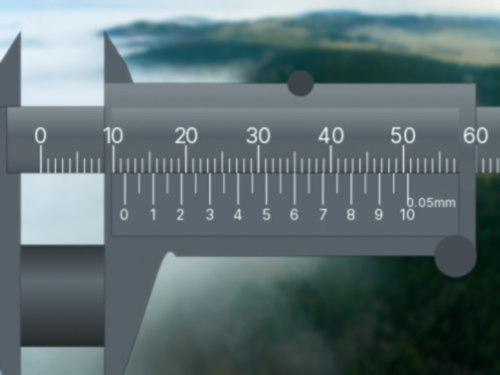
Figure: 11.6 mm
